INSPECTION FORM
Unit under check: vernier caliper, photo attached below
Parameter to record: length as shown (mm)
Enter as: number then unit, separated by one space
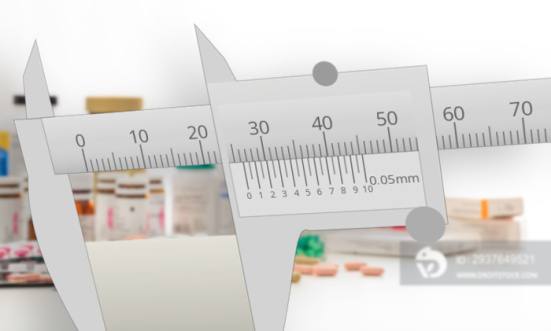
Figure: 26.4 mm
